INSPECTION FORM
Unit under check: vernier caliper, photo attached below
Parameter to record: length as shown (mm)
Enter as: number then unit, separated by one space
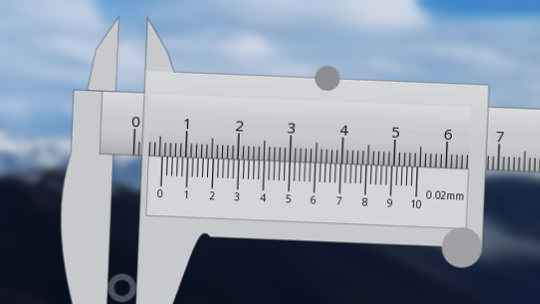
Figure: 5.5 mm
